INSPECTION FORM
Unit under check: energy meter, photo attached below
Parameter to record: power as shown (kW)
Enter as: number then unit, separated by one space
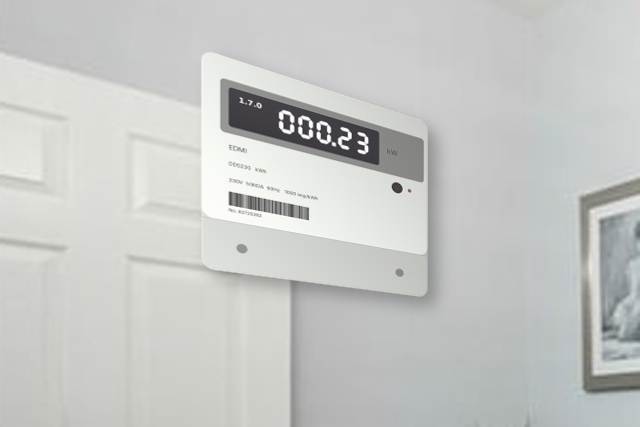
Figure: 0.23 kW
